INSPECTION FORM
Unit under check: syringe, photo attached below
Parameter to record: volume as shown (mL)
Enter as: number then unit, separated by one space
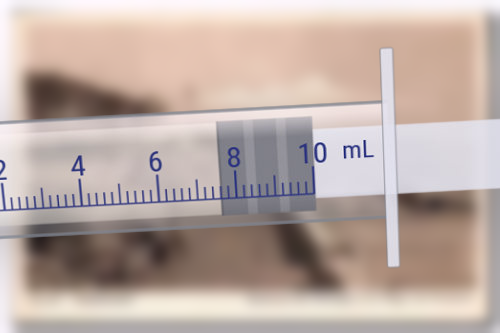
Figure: 7.6 mL
